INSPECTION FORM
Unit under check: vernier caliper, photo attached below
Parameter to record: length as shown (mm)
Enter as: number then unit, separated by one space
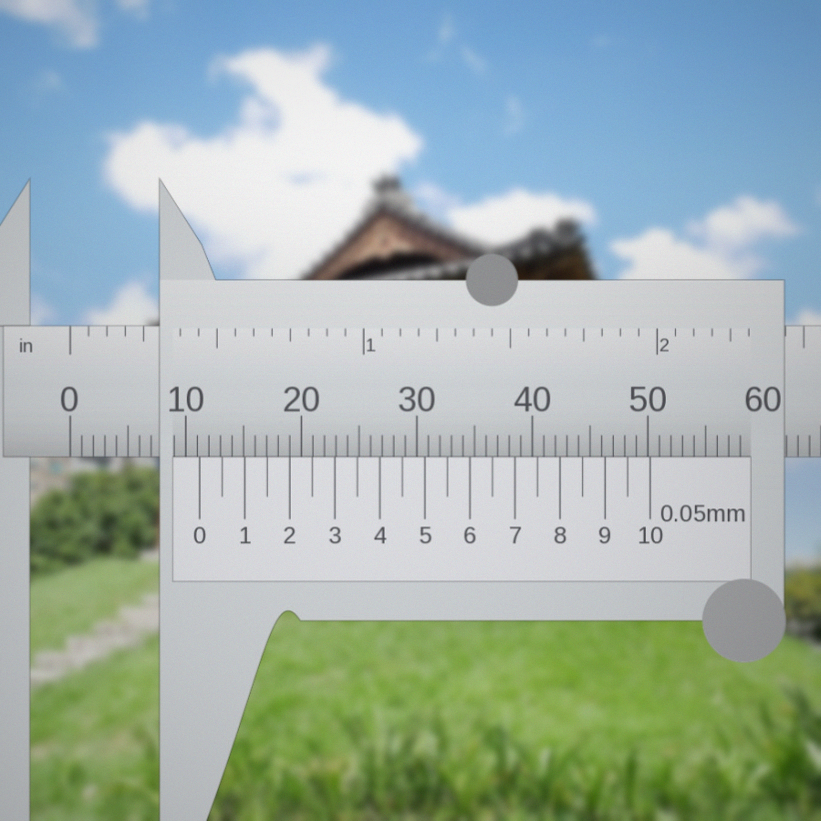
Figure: 11.2 mm
